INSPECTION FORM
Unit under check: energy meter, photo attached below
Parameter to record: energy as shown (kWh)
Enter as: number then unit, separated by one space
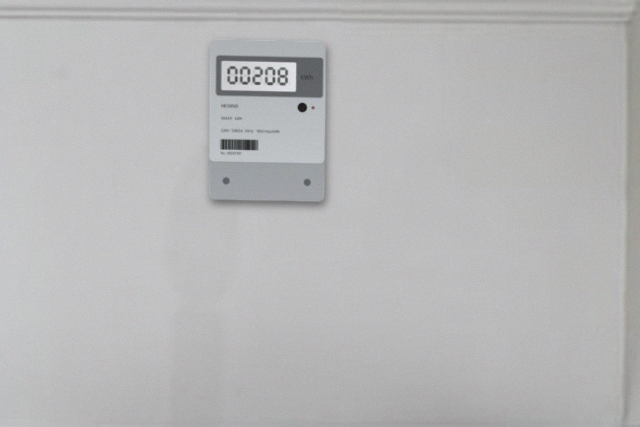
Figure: 208 kWh
